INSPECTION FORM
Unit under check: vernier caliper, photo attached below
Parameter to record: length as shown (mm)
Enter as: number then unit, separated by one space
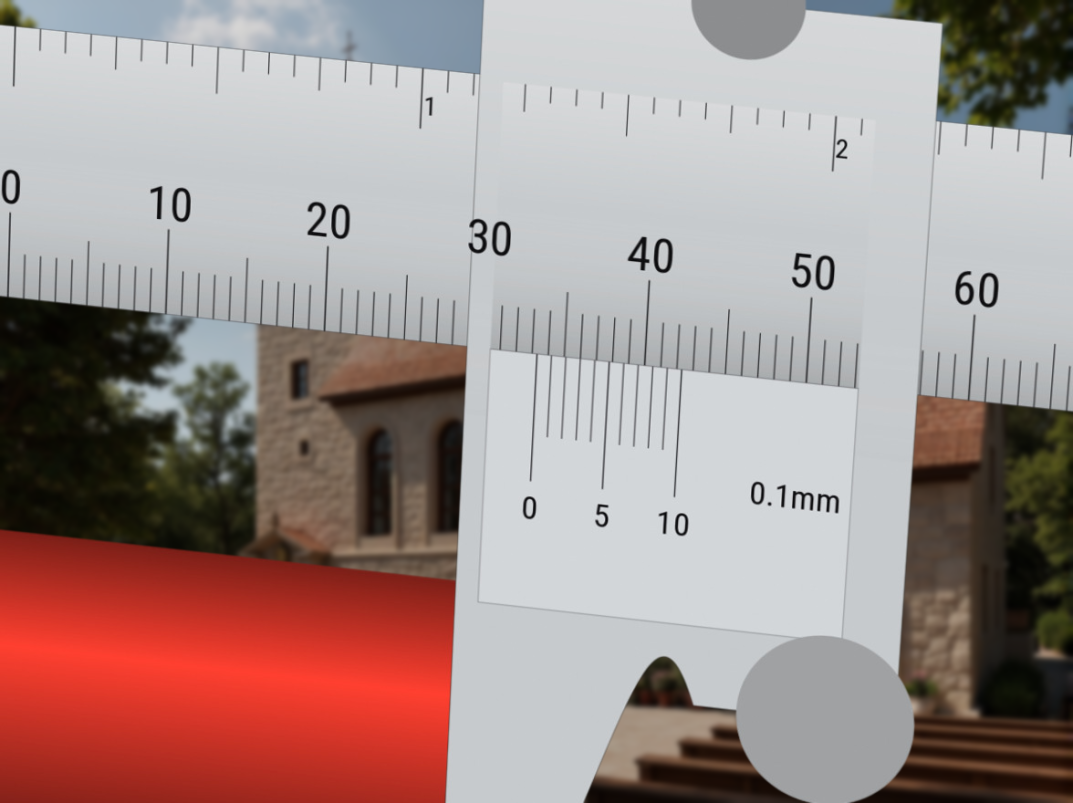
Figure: 33.3 mm
